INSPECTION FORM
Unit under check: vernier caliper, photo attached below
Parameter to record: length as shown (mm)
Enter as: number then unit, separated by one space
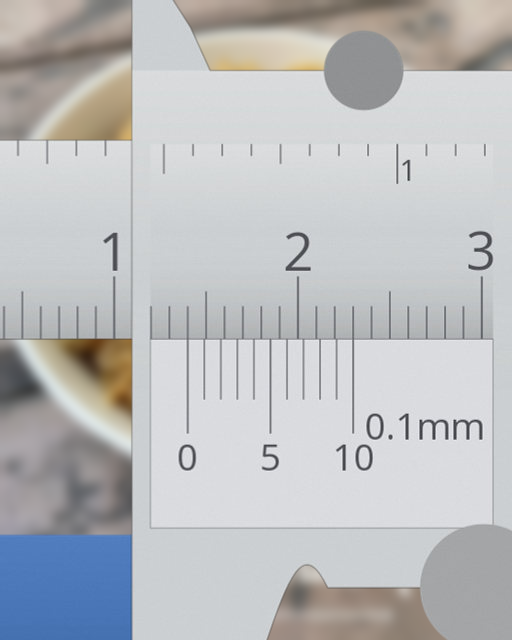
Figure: 14.0 mm
